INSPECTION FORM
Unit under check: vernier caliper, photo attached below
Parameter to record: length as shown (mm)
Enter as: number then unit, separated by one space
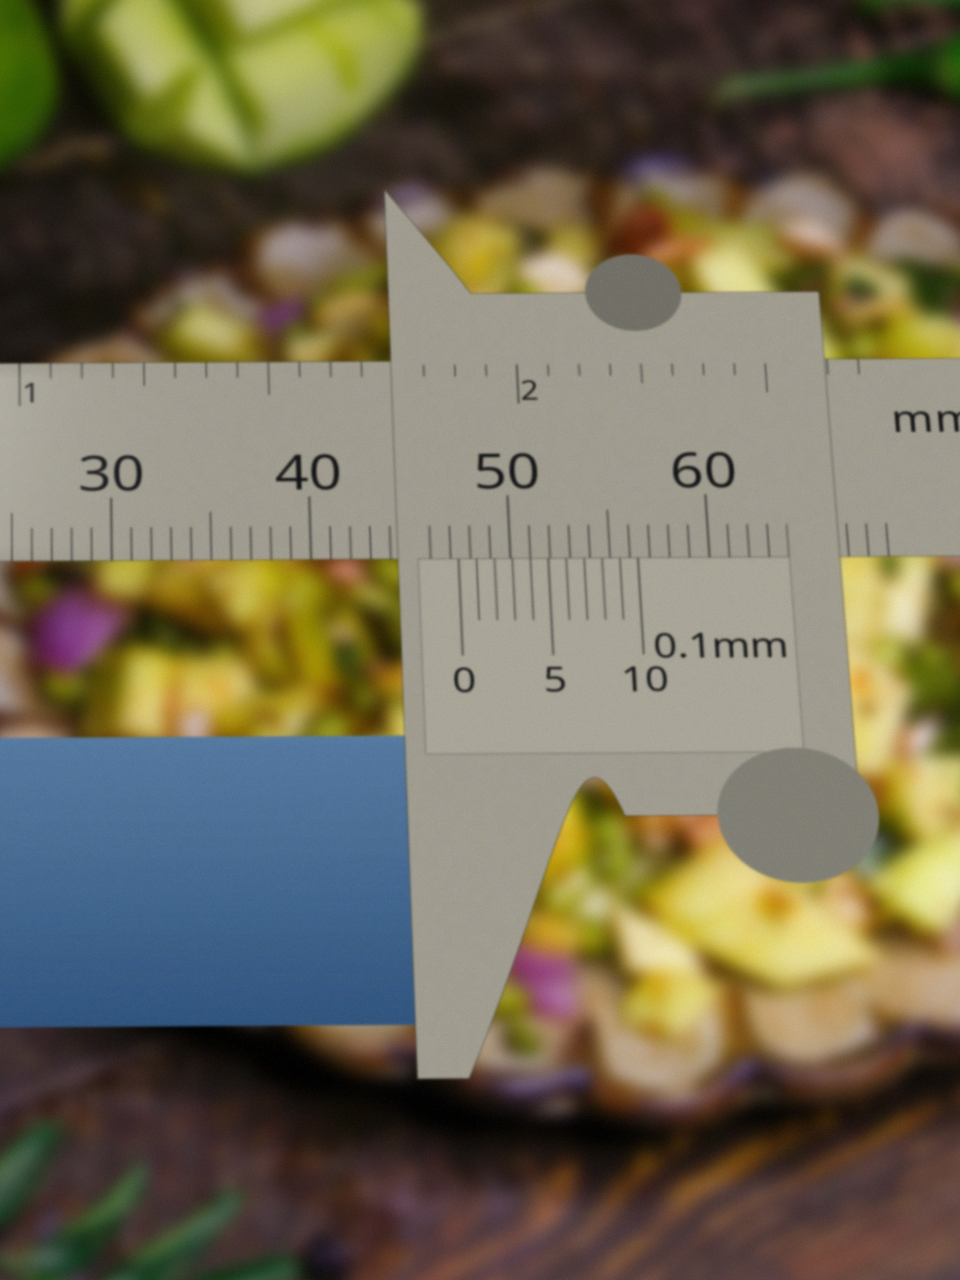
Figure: 47.4 mm
